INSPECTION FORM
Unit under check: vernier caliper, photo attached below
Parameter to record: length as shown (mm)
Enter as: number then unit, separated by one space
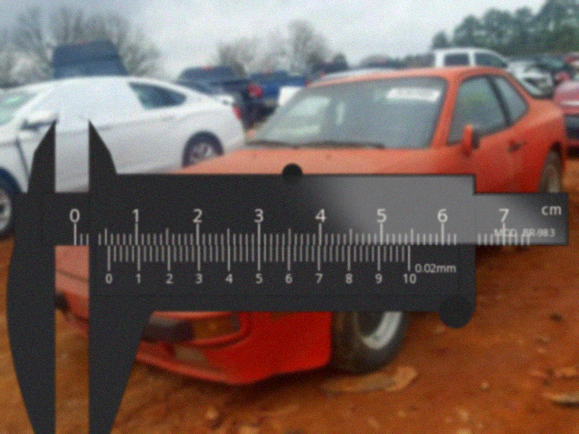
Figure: 5.5 mm
